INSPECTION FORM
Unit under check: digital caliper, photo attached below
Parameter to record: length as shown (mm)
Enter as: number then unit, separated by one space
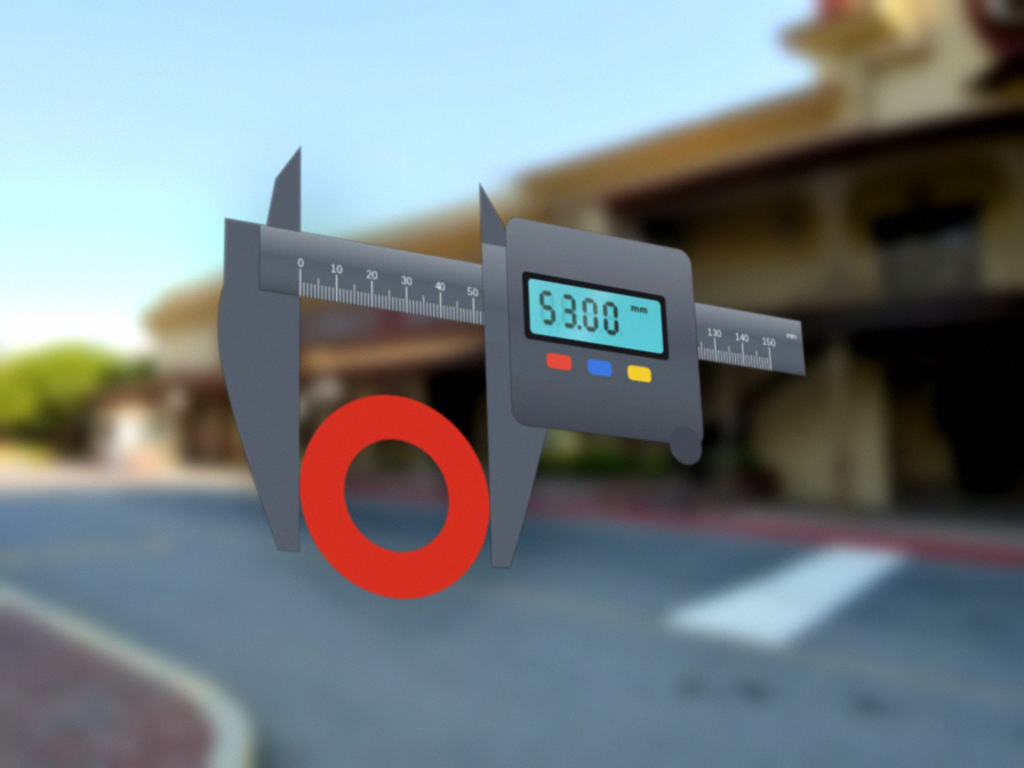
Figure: 53.00 mm
